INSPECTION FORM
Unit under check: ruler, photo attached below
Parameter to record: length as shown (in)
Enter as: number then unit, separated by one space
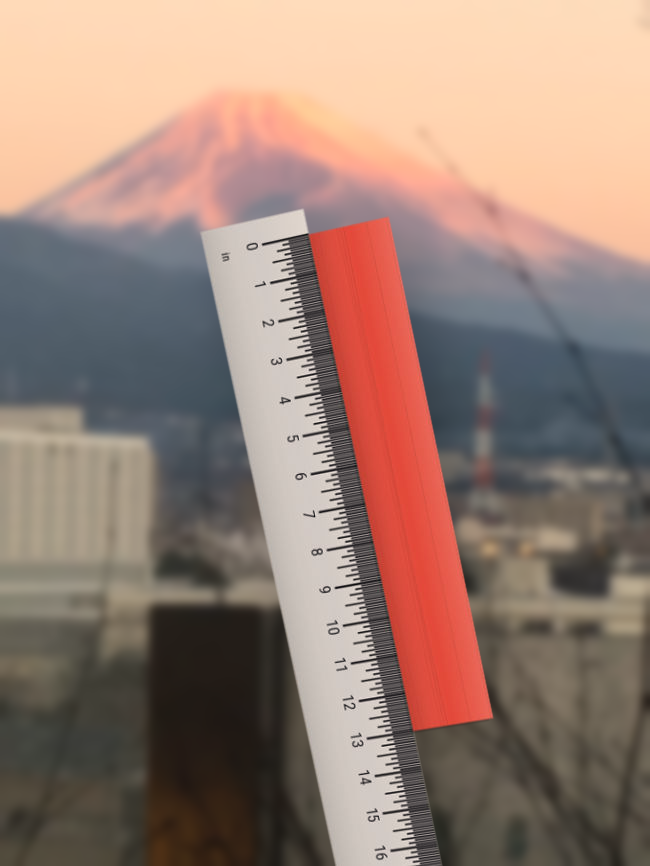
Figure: 13 in
